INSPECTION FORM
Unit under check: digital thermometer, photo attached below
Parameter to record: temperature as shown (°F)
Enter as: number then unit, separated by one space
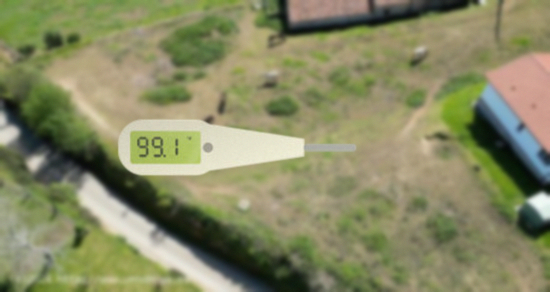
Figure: 99.1 °F
